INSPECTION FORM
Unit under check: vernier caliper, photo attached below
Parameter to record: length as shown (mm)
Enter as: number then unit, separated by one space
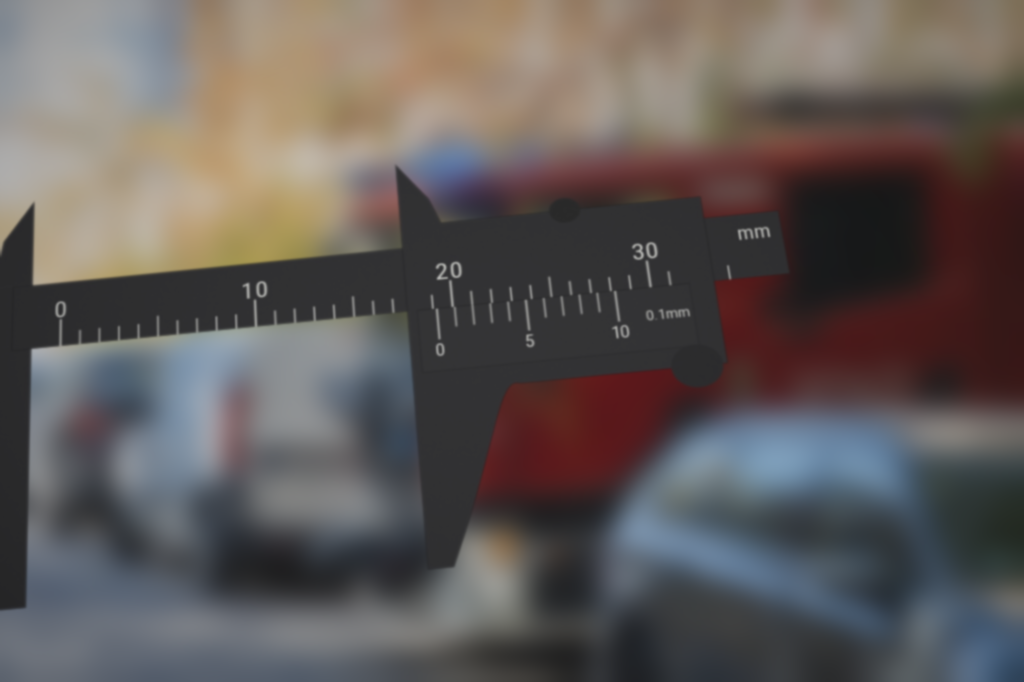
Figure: 19.2 mm
